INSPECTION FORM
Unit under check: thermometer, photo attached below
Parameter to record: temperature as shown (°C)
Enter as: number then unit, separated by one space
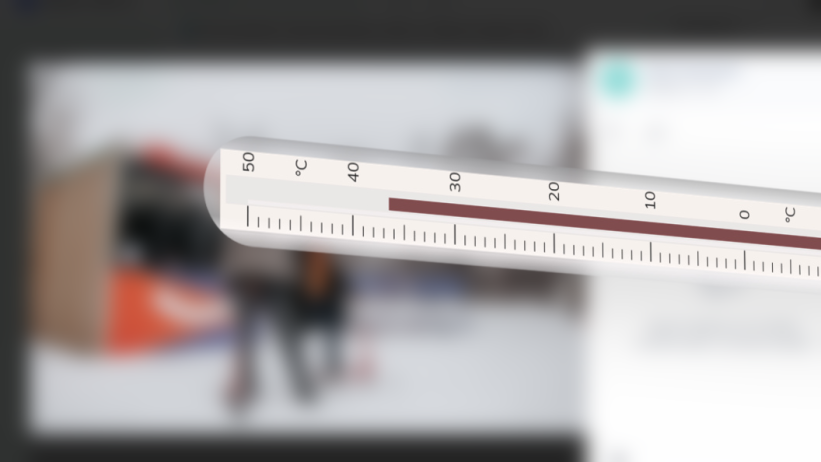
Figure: 36.5 °C
